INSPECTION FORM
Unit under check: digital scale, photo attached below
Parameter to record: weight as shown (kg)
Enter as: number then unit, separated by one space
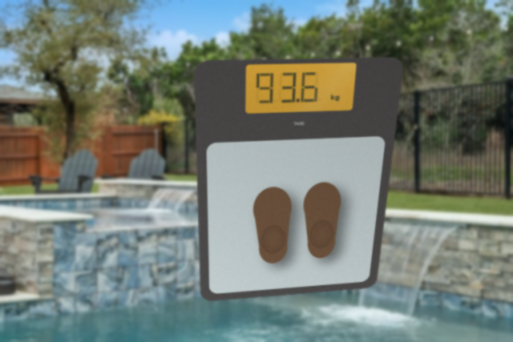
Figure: 93.6 kg
